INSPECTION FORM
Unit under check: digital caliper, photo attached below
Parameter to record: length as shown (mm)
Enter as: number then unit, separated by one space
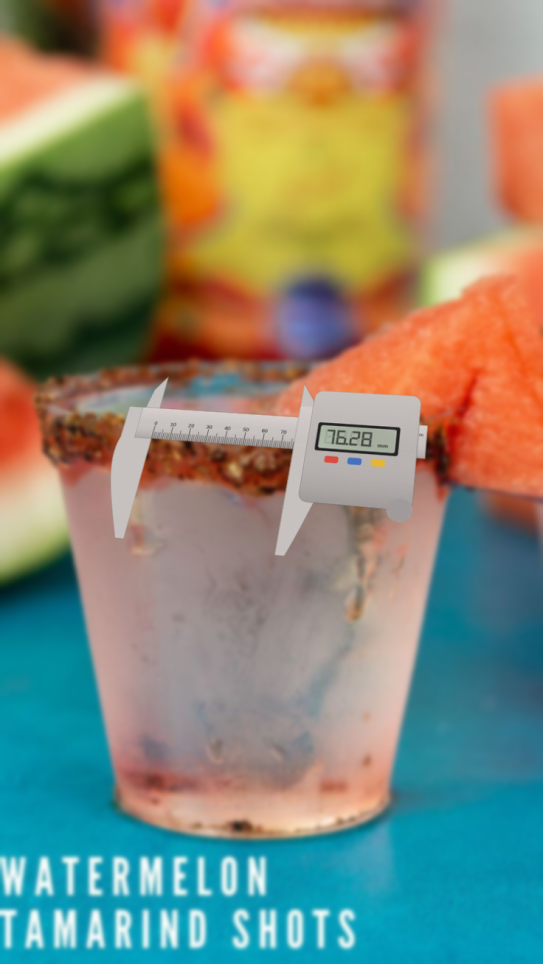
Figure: 76.28 mm
